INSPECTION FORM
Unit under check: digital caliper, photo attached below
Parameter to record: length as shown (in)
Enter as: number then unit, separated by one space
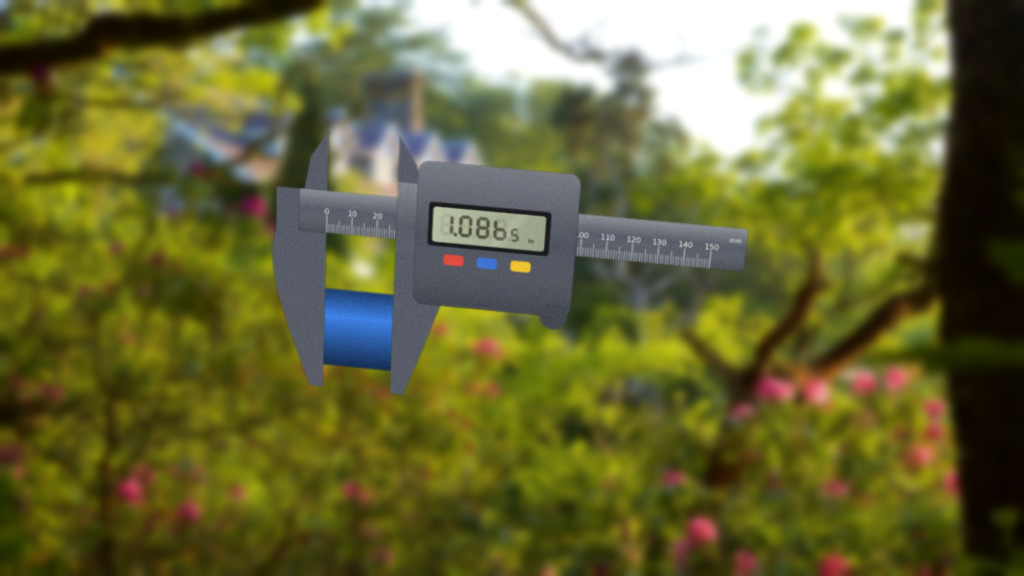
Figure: 1.0865 in
